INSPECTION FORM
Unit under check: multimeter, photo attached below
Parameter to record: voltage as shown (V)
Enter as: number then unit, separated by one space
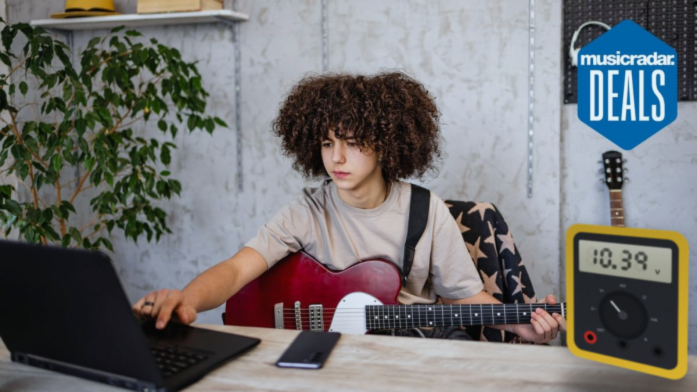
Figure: 10.39 V
